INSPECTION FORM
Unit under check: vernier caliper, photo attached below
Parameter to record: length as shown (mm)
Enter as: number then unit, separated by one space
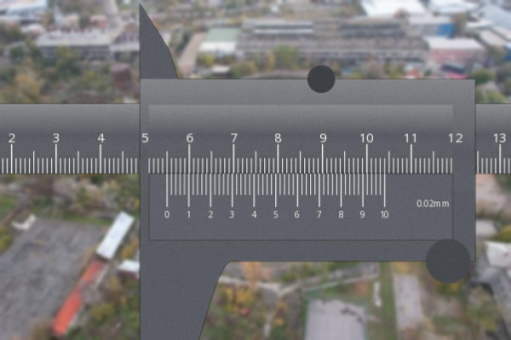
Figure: 55.0 mm
